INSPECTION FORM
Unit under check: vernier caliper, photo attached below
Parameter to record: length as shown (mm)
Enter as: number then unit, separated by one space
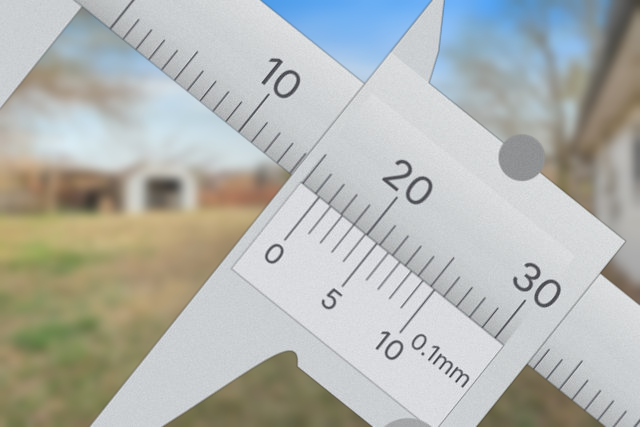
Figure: 16.3 mm
